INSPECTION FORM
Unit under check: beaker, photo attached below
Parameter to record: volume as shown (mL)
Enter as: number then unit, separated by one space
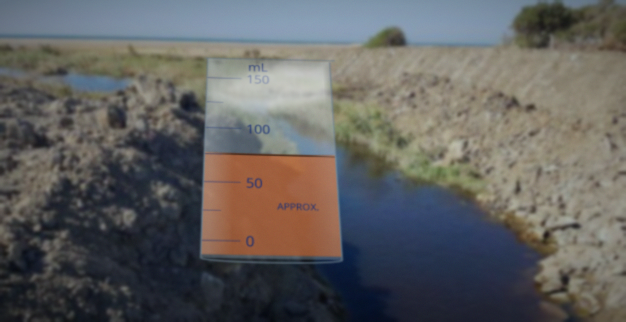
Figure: 75 mL
